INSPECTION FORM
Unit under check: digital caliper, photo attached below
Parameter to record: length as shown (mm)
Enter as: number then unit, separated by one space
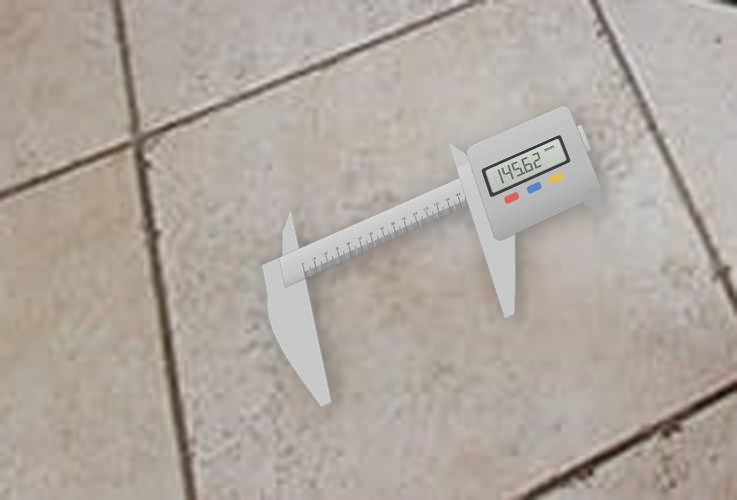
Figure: 145.62 mm
